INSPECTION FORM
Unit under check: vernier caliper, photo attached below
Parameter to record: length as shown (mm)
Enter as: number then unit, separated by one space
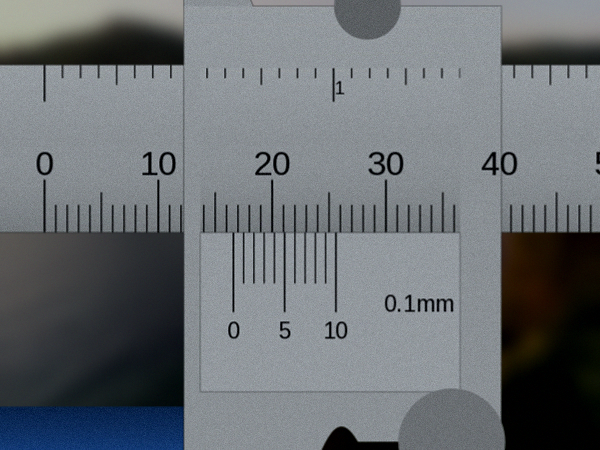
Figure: 16.6 mm
